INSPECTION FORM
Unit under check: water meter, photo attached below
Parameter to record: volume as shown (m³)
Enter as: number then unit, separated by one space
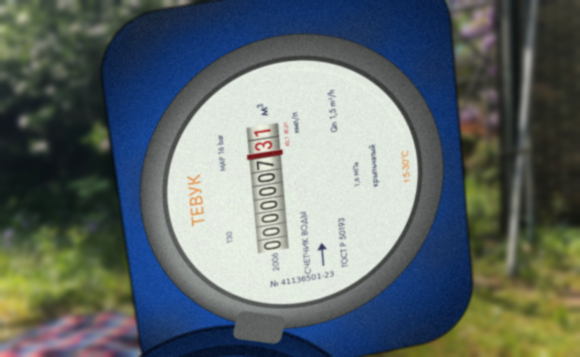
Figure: 7.31 m³
